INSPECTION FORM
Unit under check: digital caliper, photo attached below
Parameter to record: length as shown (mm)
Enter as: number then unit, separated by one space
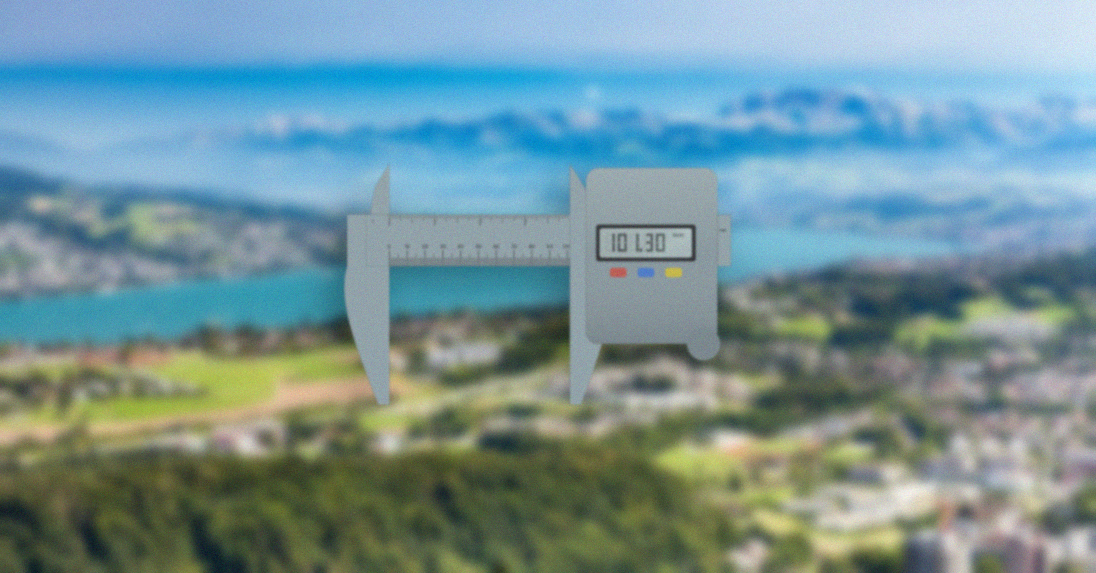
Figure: 101.30 mm
